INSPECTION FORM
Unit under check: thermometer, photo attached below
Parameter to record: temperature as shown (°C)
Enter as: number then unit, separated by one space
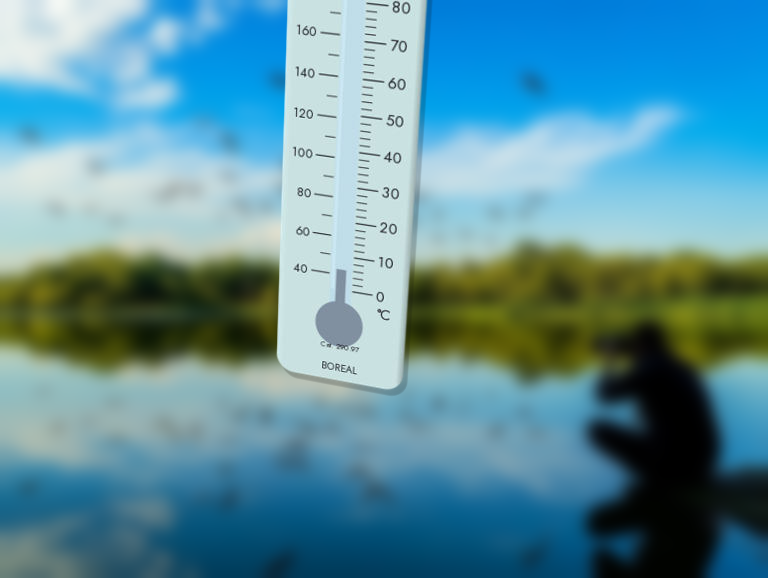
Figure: 6 °C
